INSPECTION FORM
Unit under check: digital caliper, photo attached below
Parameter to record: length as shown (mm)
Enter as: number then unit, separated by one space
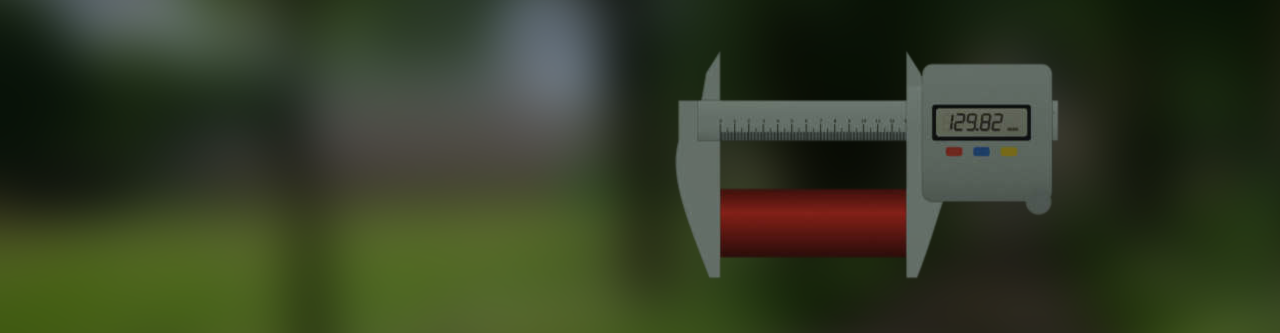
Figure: 129.82 mm
